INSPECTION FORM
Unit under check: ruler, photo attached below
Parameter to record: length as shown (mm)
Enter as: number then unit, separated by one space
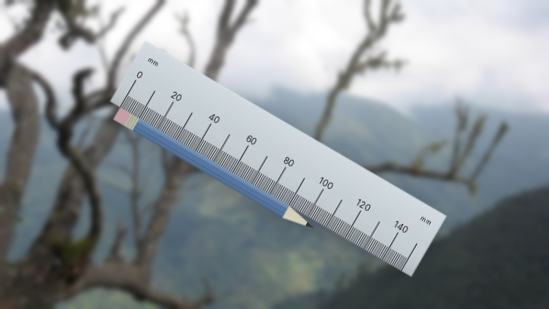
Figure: 105 mm
